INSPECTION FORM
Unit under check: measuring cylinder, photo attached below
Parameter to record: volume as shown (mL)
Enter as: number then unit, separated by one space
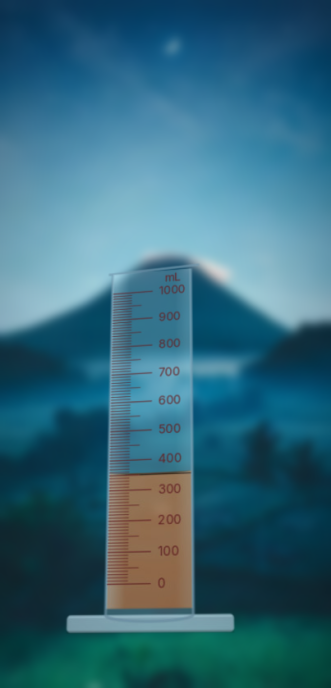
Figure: 350 mL
